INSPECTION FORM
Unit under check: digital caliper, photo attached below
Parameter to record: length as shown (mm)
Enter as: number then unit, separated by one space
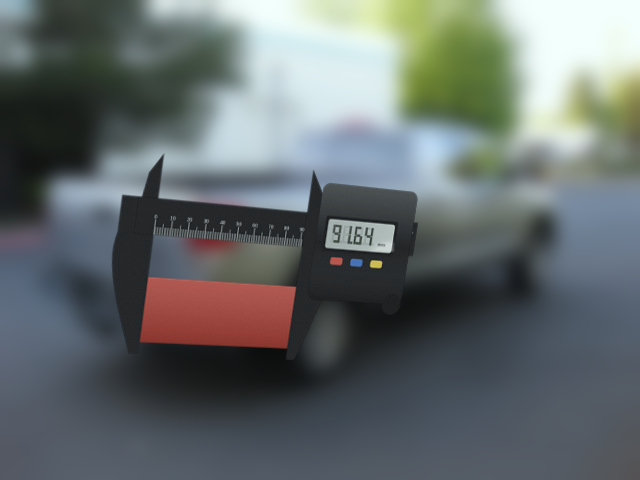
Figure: 91.64 mm
